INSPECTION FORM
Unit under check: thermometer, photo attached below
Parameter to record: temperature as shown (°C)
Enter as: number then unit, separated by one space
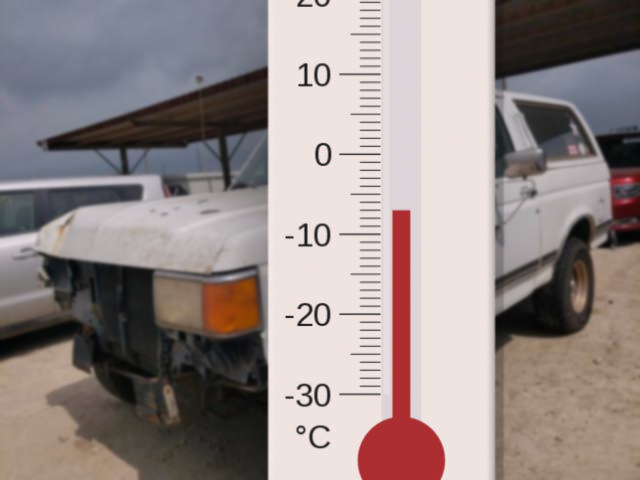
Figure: -7 °C
